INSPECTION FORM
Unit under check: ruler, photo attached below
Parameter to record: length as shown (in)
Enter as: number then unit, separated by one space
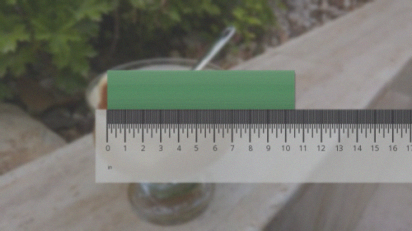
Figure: 10.5 in
